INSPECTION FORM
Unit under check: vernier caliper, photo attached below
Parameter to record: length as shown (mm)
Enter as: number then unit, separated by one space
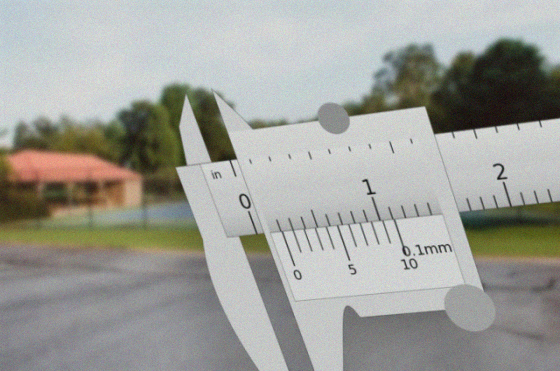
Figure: 2.1 mm
